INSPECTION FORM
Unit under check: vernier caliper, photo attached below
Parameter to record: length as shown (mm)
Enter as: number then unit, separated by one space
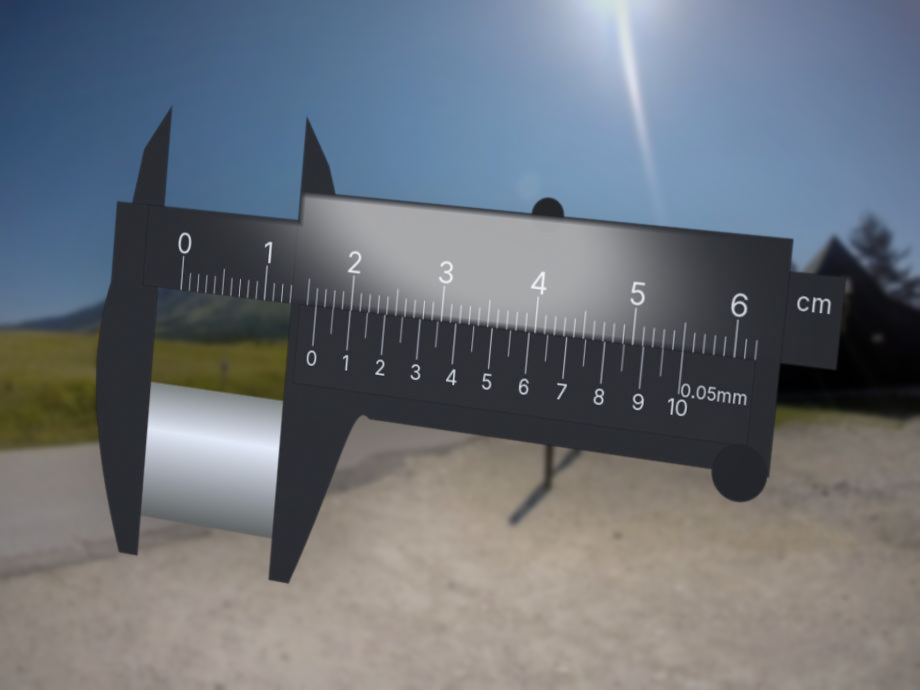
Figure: 16.0 mm
